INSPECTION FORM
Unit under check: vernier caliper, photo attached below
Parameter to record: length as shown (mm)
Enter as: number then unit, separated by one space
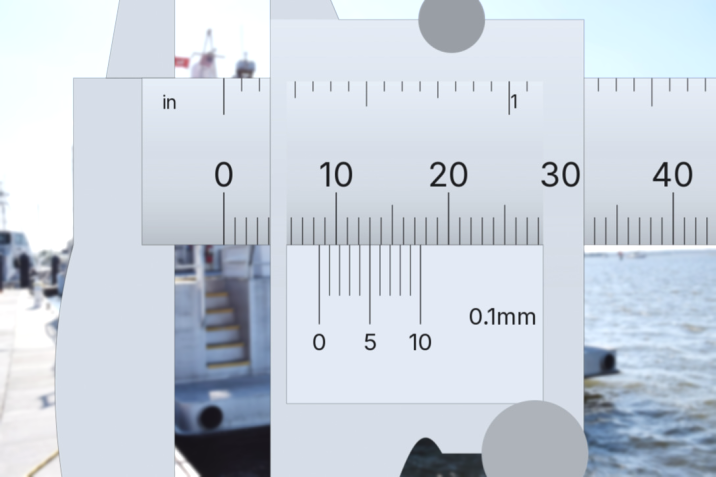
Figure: 8.5 mm
